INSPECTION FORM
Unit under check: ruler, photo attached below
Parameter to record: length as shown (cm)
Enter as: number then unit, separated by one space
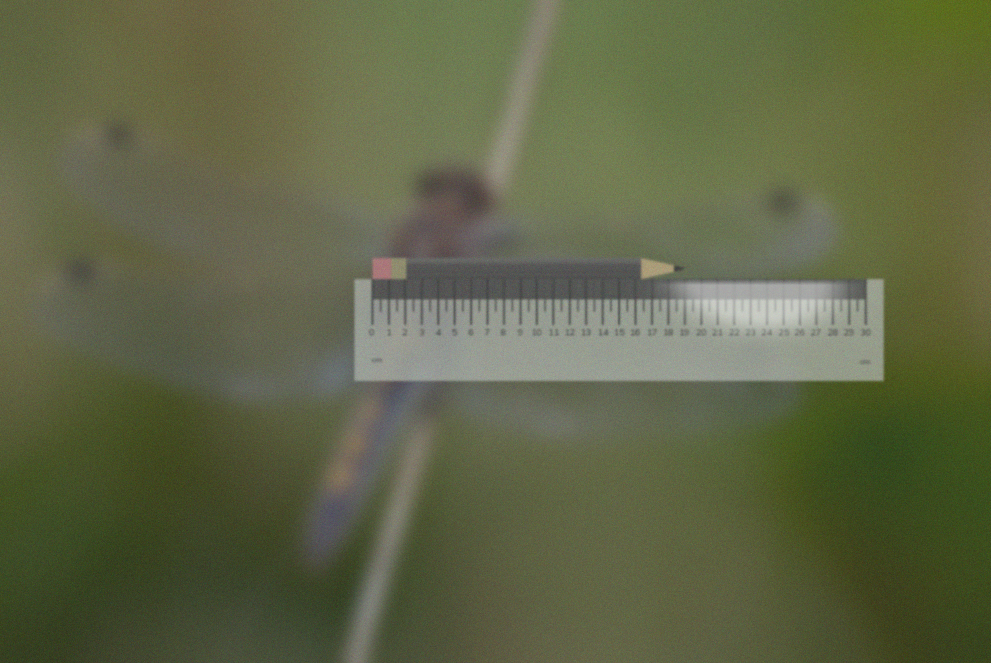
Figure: 19 cm
